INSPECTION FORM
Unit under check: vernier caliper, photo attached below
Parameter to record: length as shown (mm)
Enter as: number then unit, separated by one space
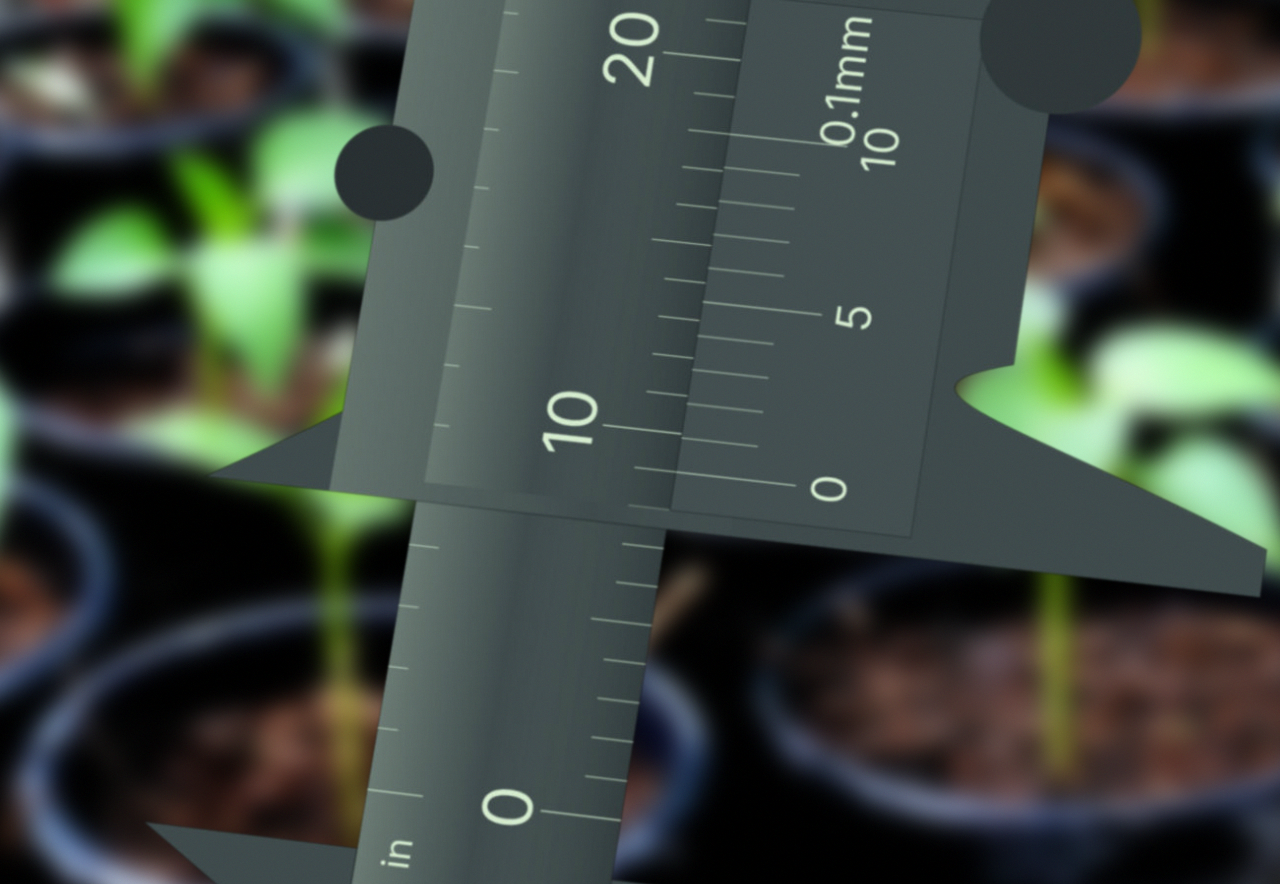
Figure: 9.0 mm
